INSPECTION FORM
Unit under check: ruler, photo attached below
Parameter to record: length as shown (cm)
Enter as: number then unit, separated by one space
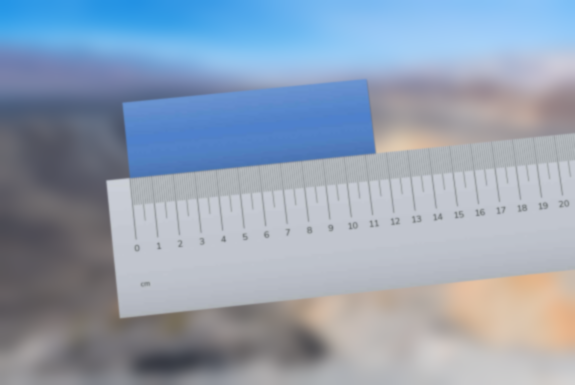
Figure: 11.5 cm
